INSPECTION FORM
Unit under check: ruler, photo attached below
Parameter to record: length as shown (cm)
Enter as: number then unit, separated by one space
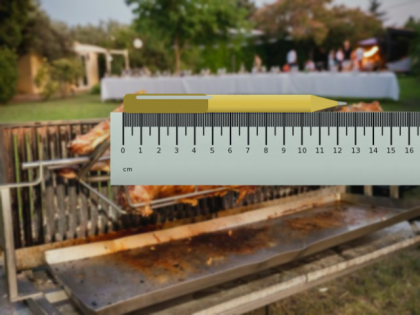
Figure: 12.5 cm
